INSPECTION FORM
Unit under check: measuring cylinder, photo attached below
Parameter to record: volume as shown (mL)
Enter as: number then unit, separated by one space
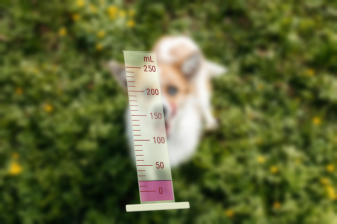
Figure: 20 mL
